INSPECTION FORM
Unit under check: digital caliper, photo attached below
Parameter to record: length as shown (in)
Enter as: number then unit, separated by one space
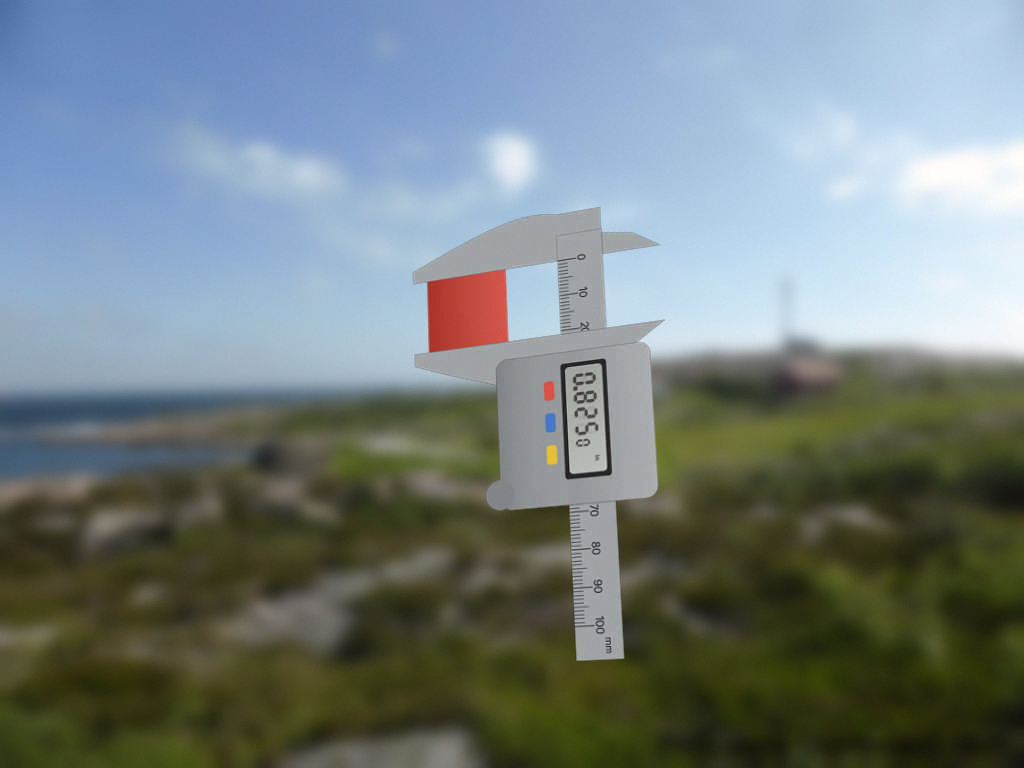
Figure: 0.8250 in
